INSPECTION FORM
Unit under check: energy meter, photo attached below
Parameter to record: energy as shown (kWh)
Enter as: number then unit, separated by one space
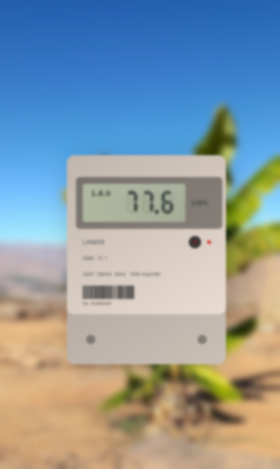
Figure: 77.6 kWh
